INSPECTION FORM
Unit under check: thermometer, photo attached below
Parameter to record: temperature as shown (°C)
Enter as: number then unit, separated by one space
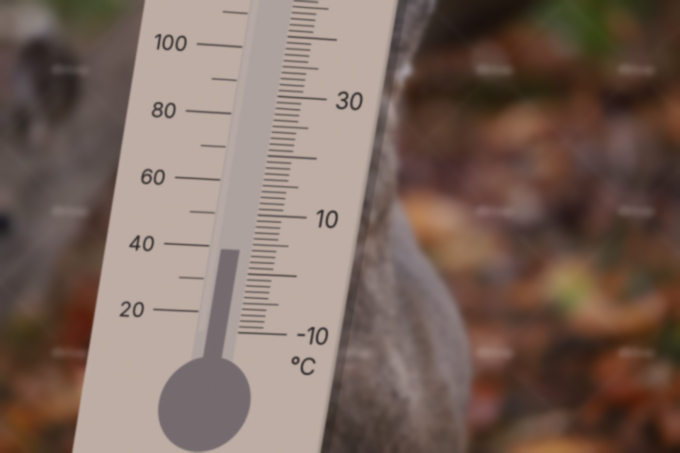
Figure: 4 °C
